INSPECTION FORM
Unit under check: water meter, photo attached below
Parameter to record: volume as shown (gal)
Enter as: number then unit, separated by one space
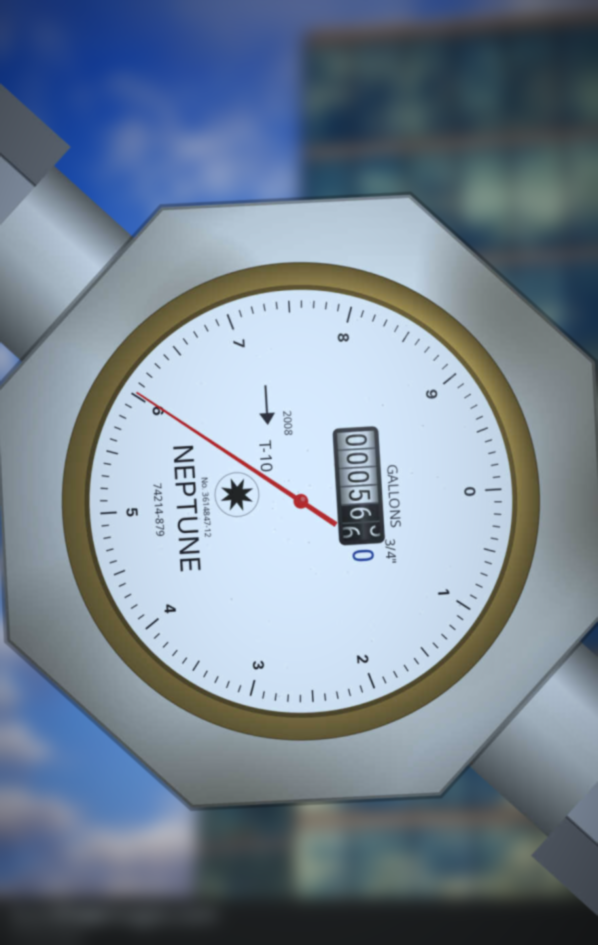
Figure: 5656.0 gal
